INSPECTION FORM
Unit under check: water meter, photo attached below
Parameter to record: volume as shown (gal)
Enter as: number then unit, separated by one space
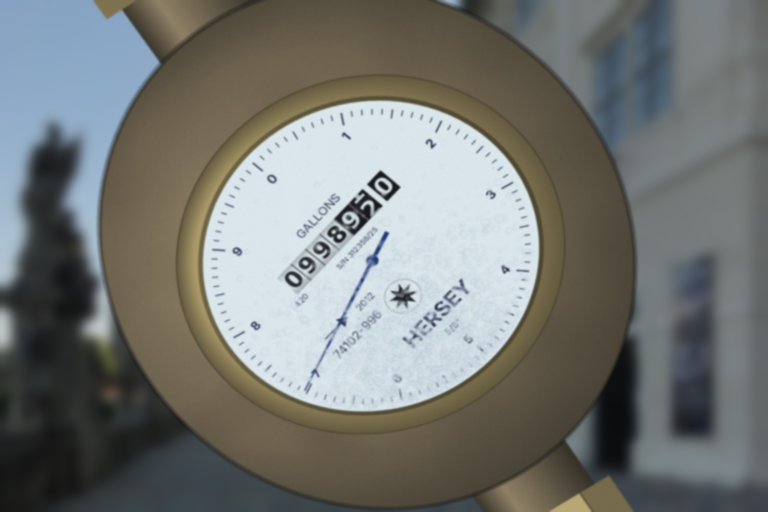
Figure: 998917.0 gal
